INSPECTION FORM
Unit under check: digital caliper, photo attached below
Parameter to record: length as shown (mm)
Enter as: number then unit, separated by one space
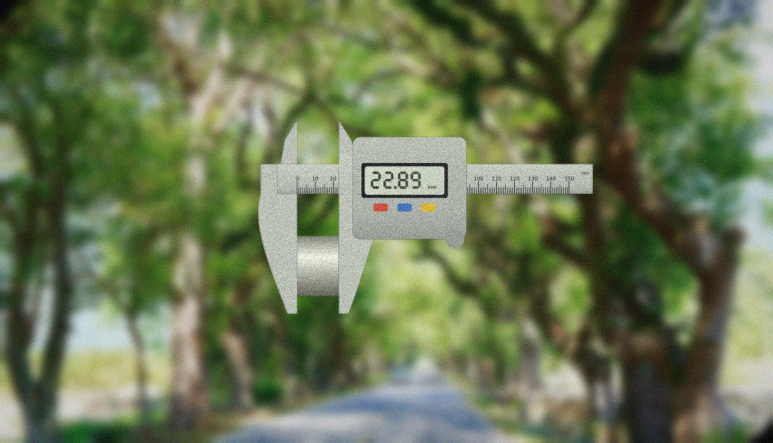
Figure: 22.89 mm
